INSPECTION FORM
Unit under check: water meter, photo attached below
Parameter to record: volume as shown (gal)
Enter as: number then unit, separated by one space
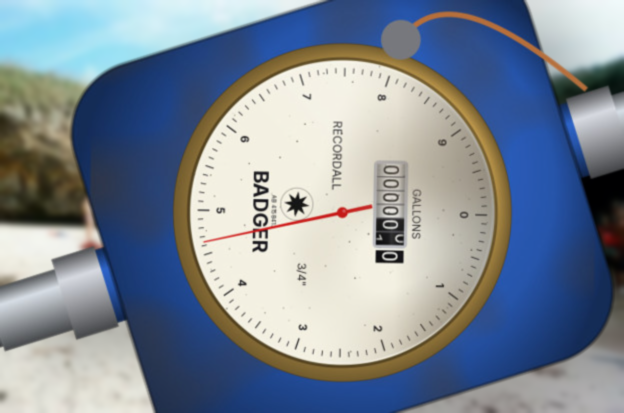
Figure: 4.6 gal
